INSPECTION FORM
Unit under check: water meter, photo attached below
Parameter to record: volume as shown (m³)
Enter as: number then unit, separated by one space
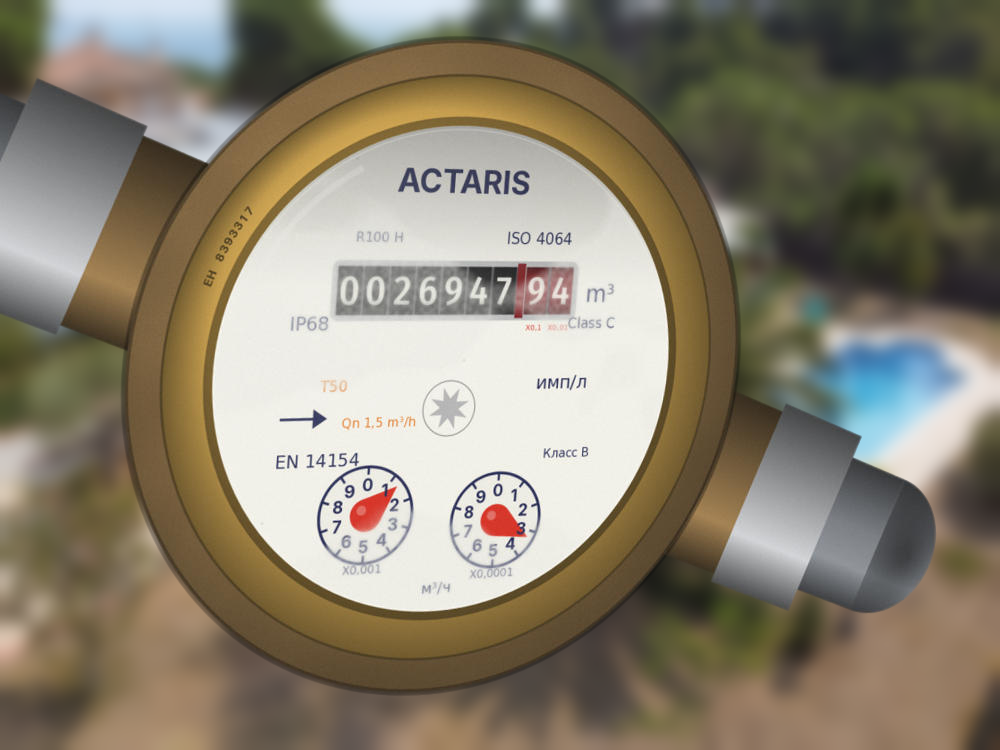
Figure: 26947.9413 m³
